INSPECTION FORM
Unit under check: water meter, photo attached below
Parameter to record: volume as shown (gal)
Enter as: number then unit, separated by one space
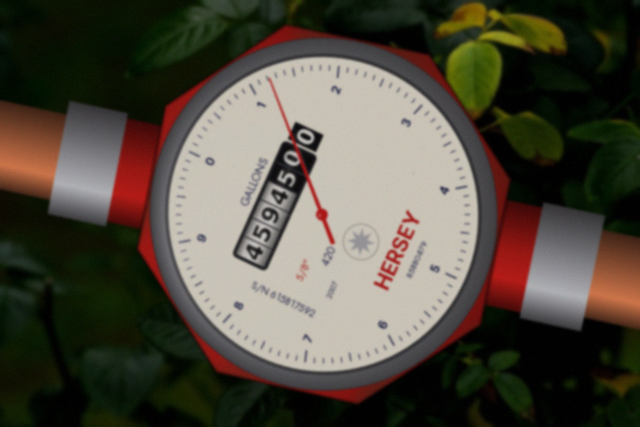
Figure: 4594501.2 gal
